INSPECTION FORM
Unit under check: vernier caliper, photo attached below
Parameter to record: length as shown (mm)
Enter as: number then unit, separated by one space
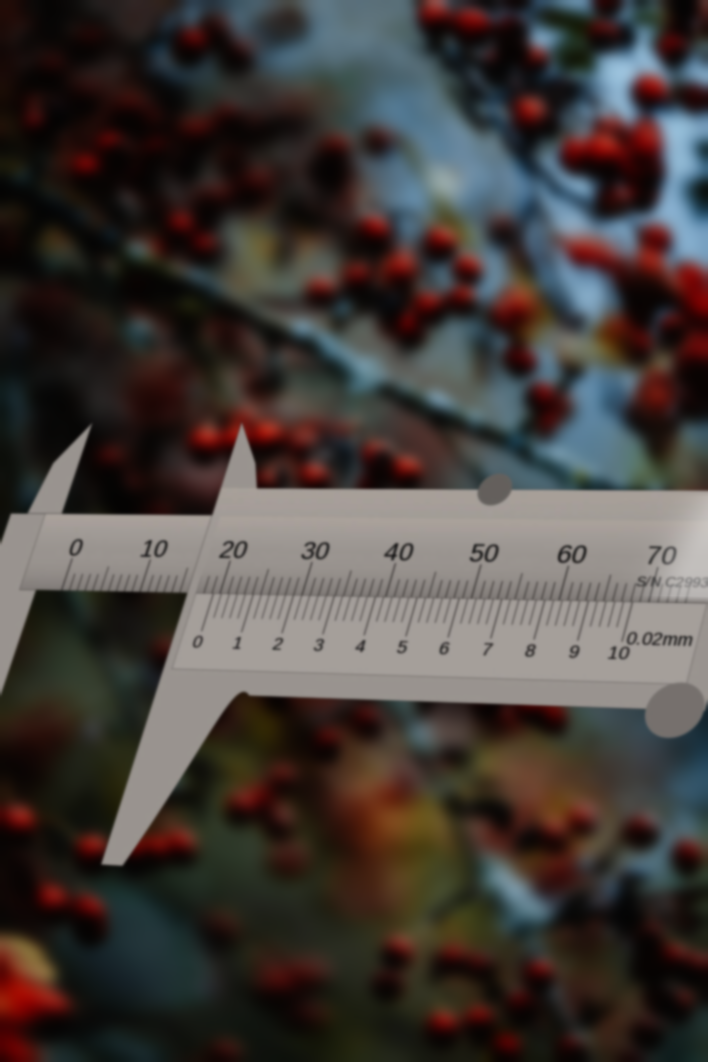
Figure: 19.2 mm
